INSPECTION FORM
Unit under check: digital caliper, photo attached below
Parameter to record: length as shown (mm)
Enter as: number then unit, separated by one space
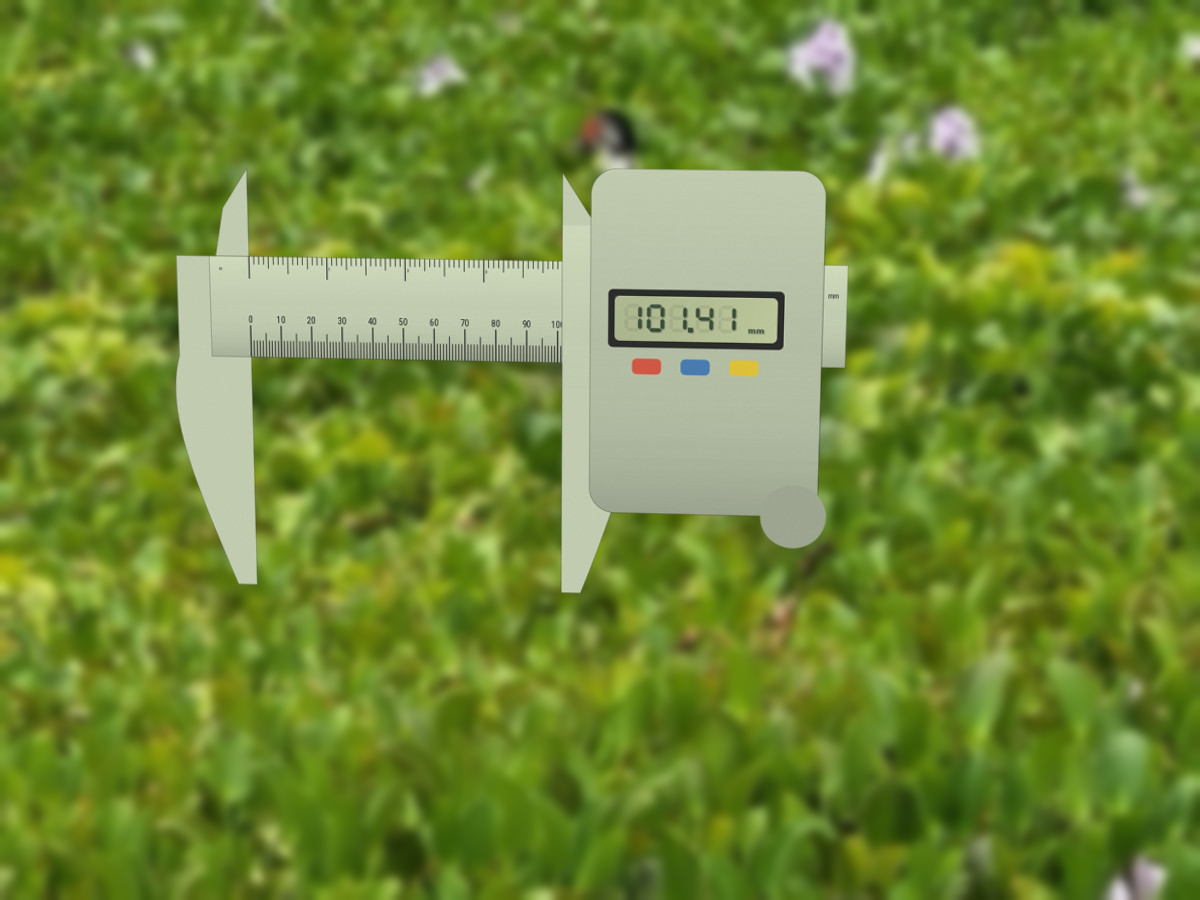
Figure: 101.41 mm
